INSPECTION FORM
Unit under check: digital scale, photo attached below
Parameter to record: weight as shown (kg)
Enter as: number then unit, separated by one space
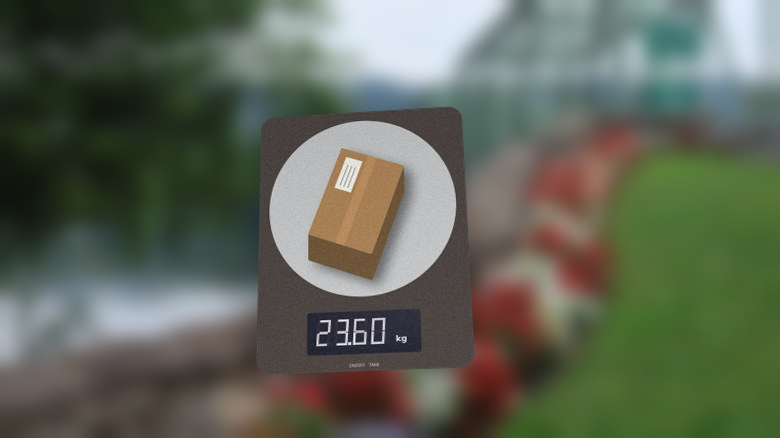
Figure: 23.60 kg
